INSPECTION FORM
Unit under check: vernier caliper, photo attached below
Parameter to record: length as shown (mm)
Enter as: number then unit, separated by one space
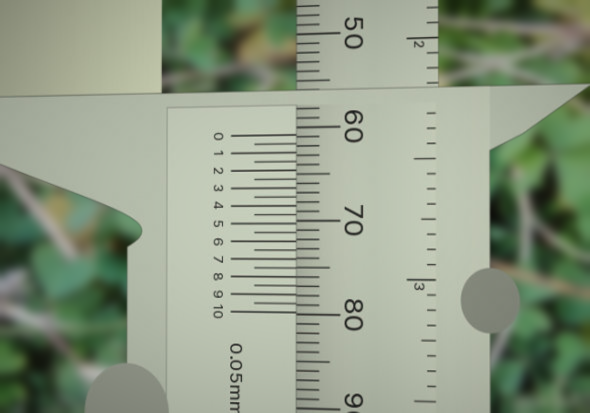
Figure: 60.8 mm
